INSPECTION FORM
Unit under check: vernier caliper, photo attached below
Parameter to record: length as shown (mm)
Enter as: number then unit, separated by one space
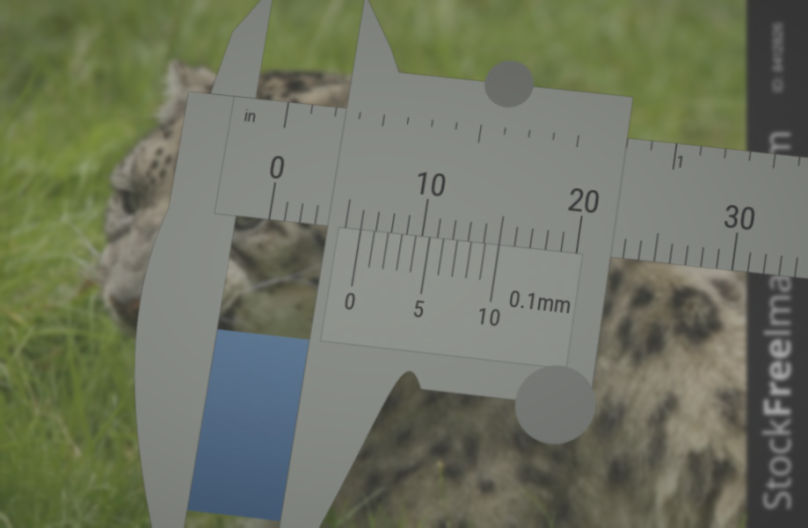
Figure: 6.0 mm
